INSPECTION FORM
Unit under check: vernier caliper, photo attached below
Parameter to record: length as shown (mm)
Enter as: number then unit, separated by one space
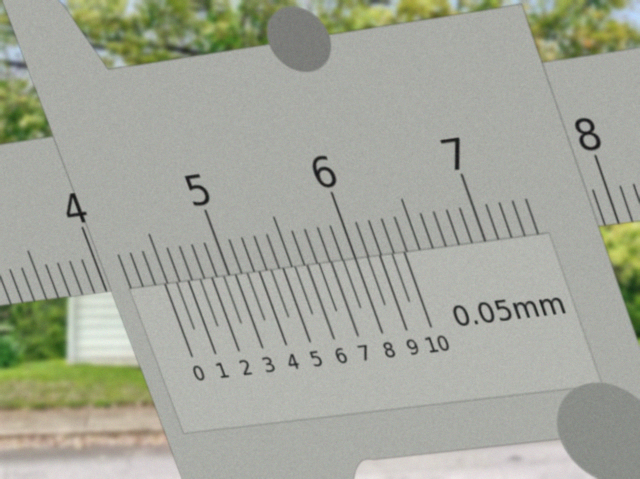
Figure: 44.8 mm
